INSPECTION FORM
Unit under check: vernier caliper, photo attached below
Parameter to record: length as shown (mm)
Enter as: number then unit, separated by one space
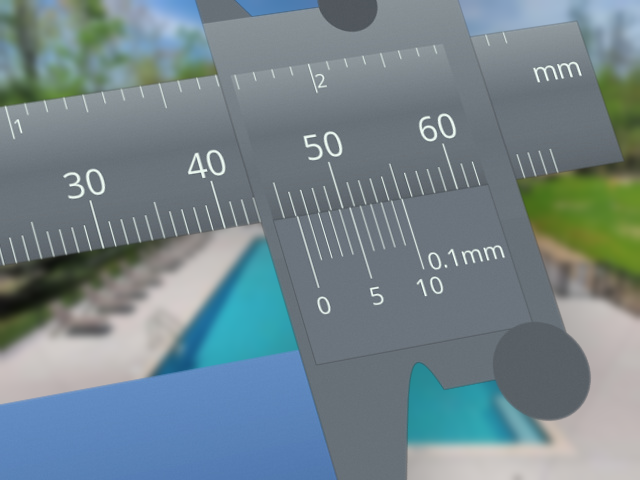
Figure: 46.1 mm
